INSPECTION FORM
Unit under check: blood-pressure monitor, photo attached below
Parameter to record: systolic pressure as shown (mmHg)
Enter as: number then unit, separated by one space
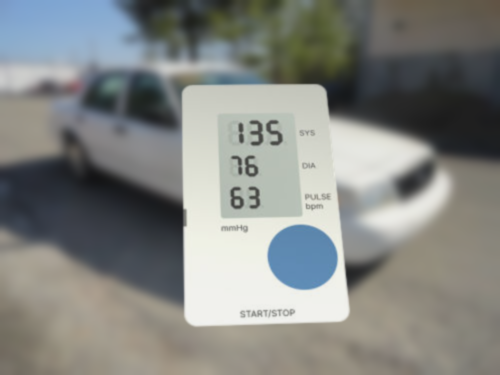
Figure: 135 mmHg
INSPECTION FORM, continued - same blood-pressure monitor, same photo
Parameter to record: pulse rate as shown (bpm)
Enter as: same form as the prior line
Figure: 63 bpm
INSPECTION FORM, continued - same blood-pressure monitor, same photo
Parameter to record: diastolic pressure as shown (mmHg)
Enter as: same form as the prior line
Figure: 76 mmHg
